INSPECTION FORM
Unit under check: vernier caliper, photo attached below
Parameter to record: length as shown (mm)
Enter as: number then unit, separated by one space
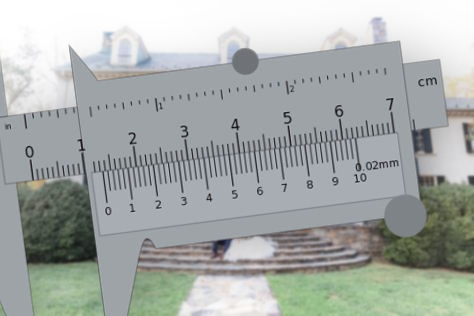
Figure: 13.5 mm
